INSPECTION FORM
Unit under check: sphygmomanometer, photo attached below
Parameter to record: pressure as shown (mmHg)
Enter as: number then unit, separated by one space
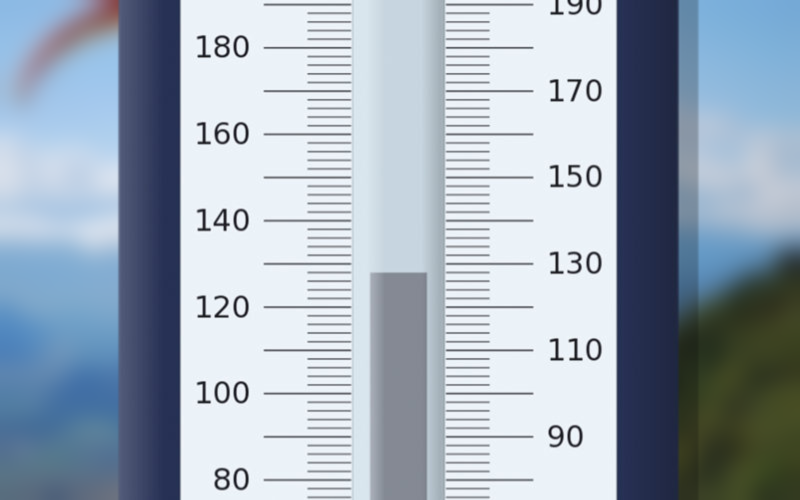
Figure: 128 mmHg
